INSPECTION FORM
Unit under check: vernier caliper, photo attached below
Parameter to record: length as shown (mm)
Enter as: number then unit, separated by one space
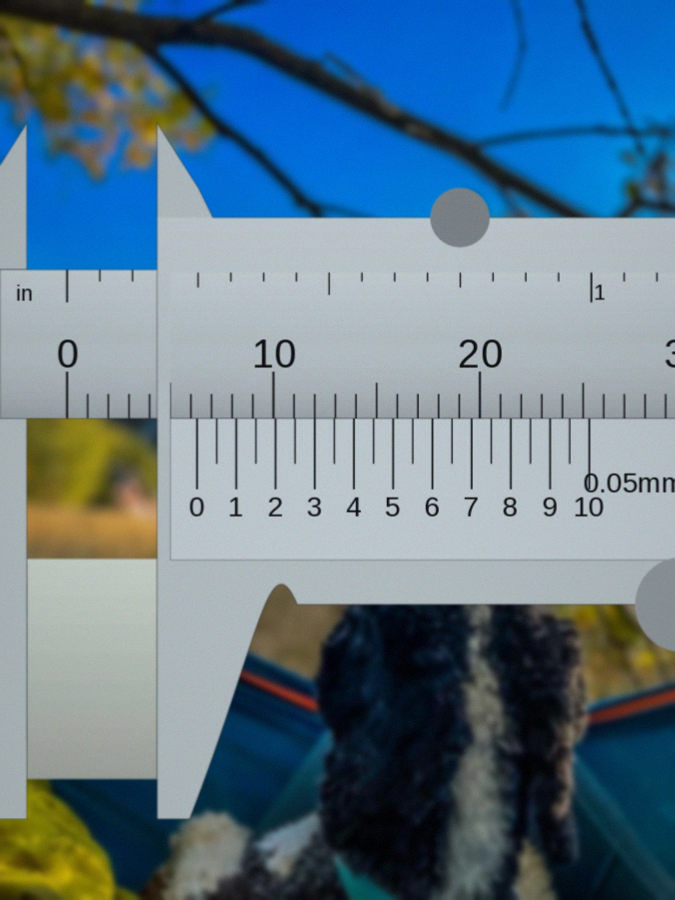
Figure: 6.3 mm
